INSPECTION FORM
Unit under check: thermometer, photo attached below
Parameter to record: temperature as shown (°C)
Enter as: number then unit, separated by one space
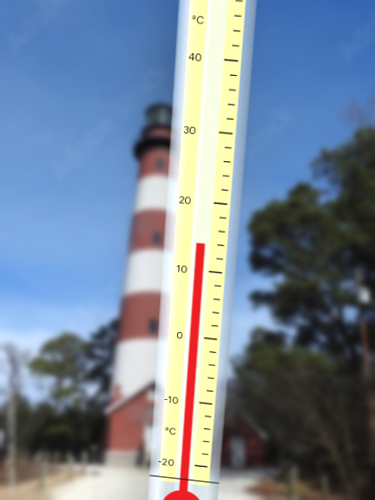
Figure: 14 °C
